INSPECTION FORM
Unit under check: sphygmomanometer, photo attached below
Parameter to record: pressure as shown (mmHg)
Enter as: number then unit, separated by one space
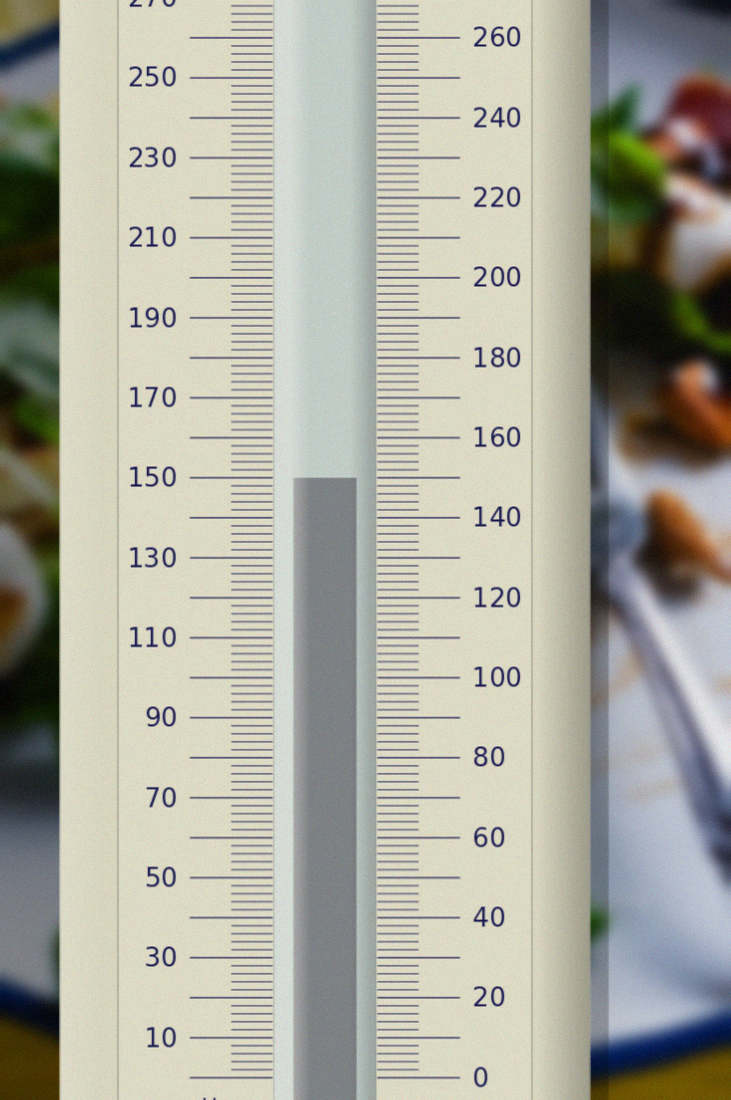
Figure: 150 mmHg
